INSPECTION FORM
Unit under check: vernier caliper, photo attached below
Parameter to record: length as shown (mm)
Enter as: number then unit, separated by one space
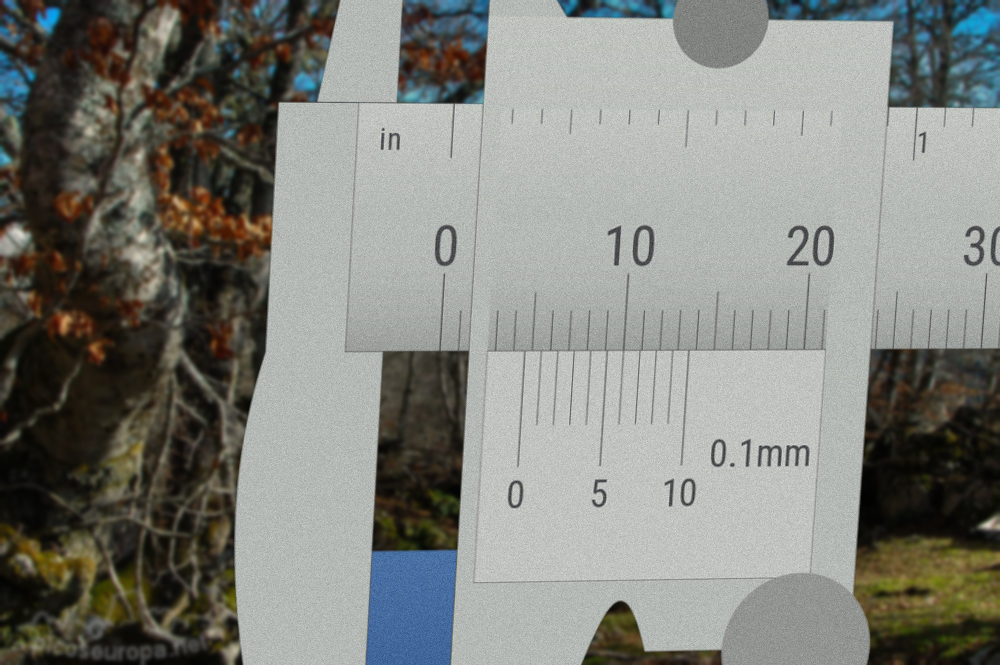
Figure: 4.6 mm
